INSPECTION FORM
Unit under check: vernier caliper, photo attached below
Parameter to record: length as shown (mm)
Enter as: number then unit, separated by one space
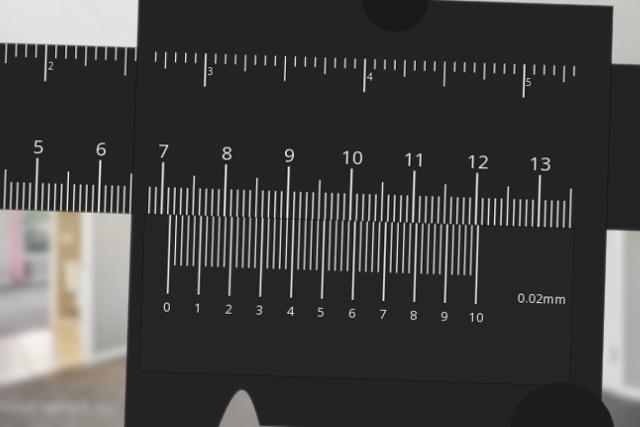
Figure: 71.4 mm
